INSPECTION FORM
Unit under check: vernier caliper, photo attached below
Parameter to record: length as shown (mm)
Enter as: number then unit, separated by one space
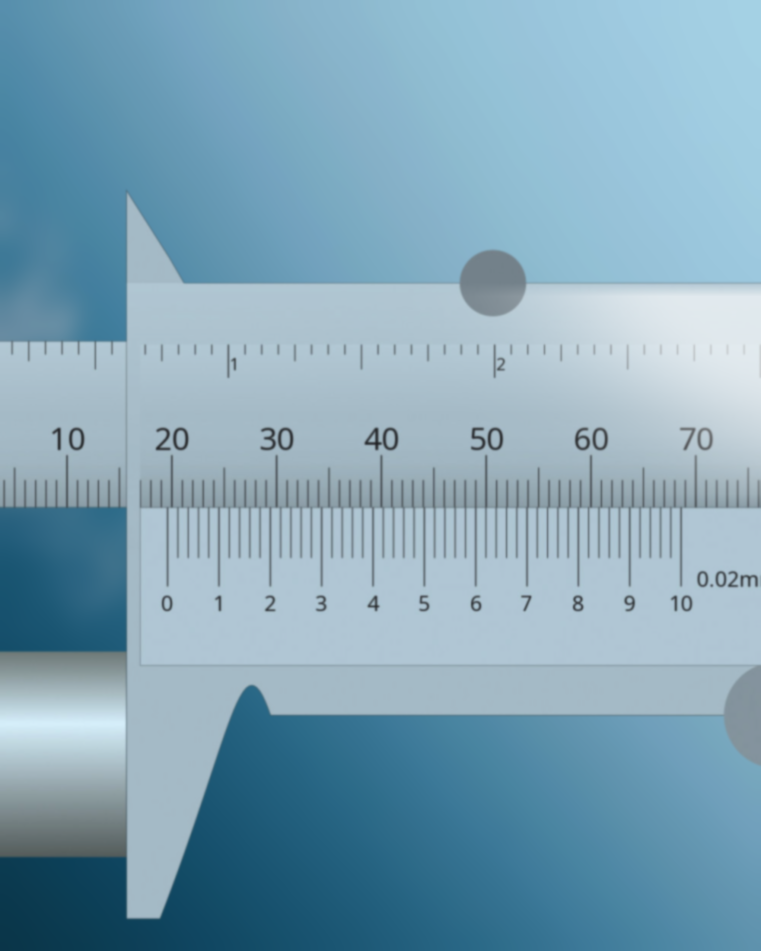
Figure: 19.6 mm
